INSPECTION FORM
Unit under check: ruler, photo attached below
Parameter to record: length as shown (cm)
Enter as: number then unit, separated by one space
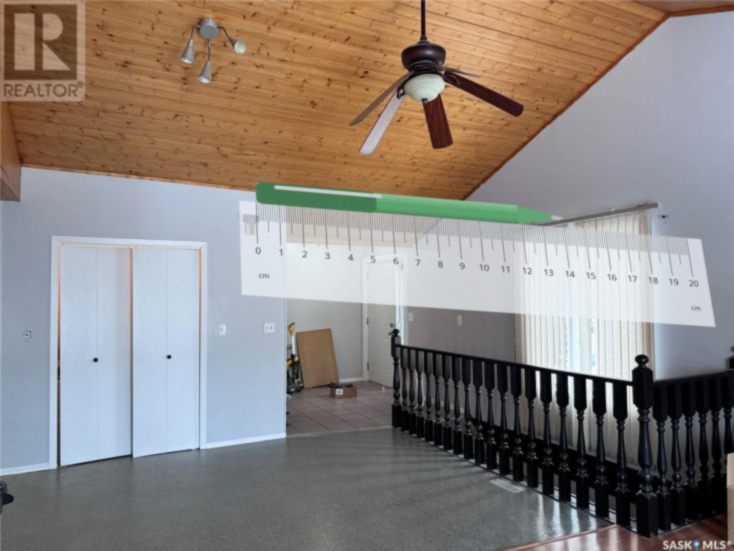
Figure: 14 cm
